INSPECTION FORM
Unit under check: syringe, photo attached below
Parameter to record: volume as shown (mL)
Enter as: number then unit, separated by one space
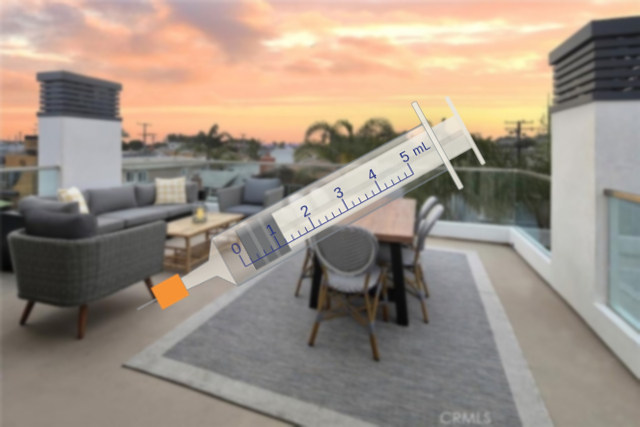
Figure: 0.2 mL
